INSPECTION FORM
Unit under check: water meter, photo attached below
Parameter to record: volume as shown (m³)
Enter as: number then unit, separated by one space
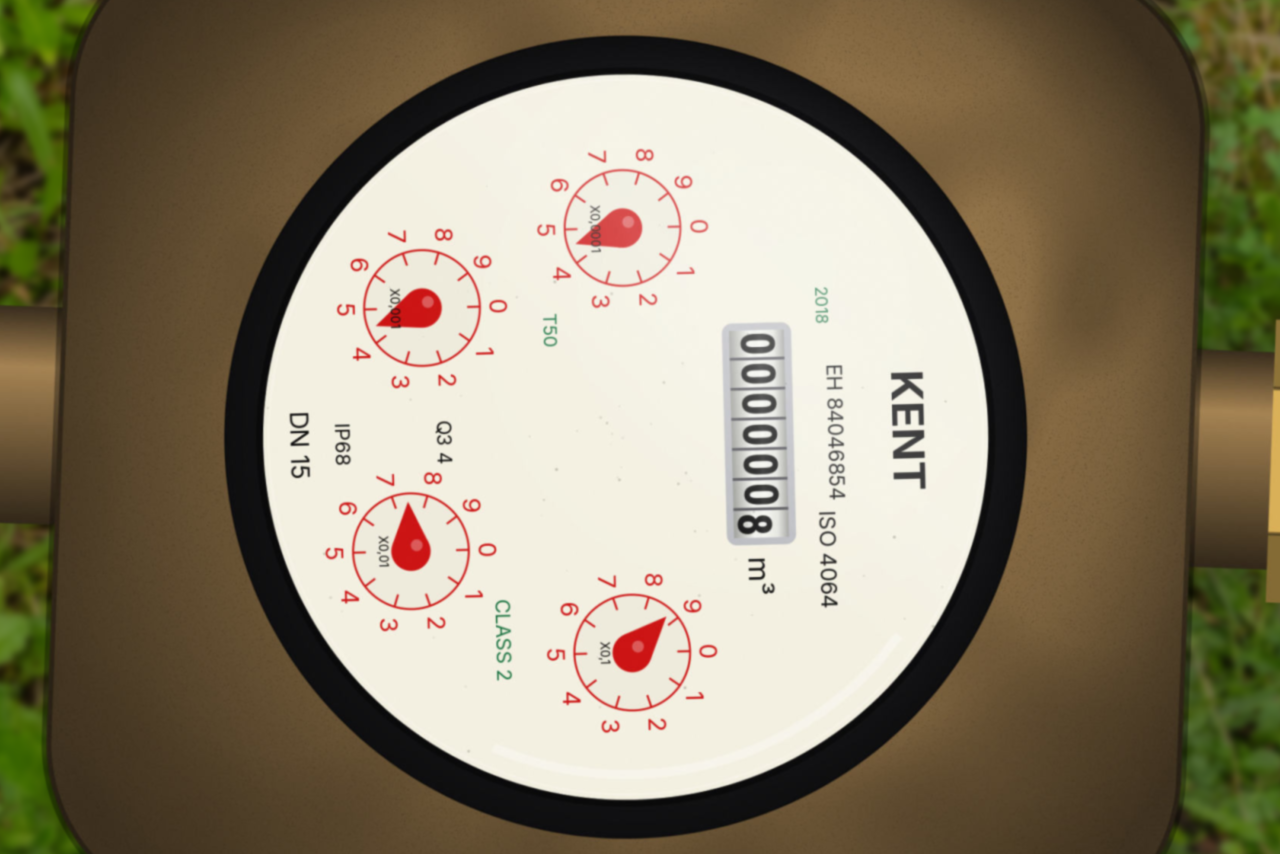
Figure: 7.8744 m³
